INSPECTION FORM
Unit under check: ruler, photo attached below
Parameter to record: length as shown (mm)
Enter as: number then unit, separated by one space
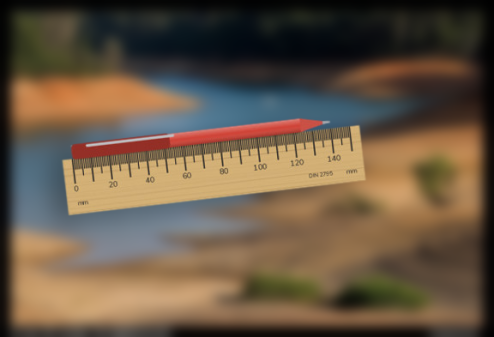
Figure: 140 mm
